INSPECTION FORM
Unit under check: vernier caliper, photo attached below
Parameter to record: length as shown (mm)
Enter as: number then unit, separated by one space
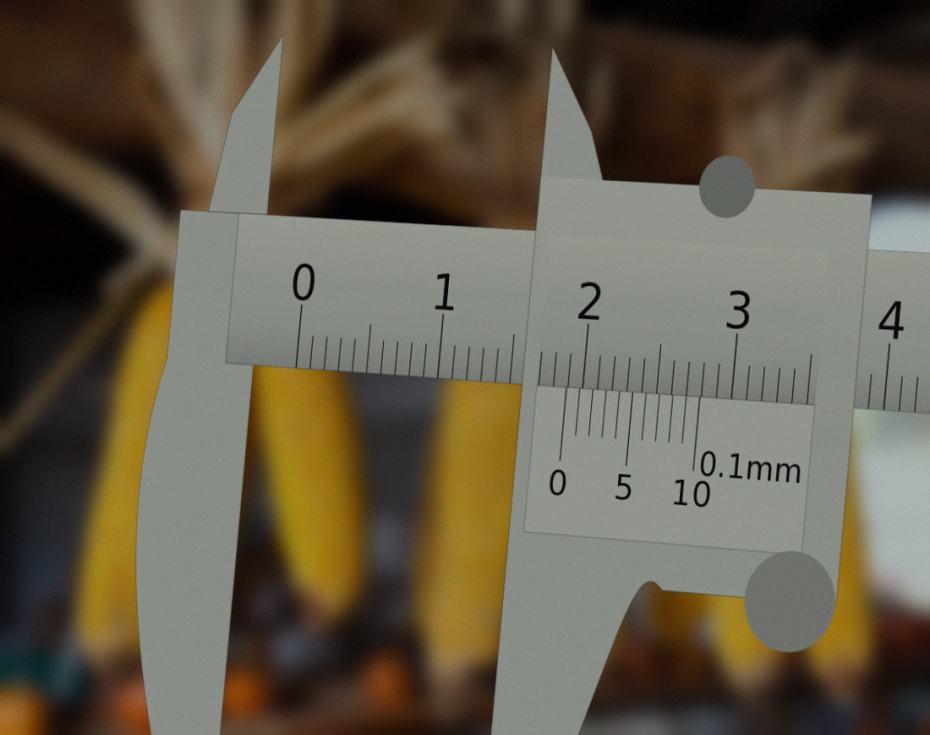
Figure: 18.9 mm
